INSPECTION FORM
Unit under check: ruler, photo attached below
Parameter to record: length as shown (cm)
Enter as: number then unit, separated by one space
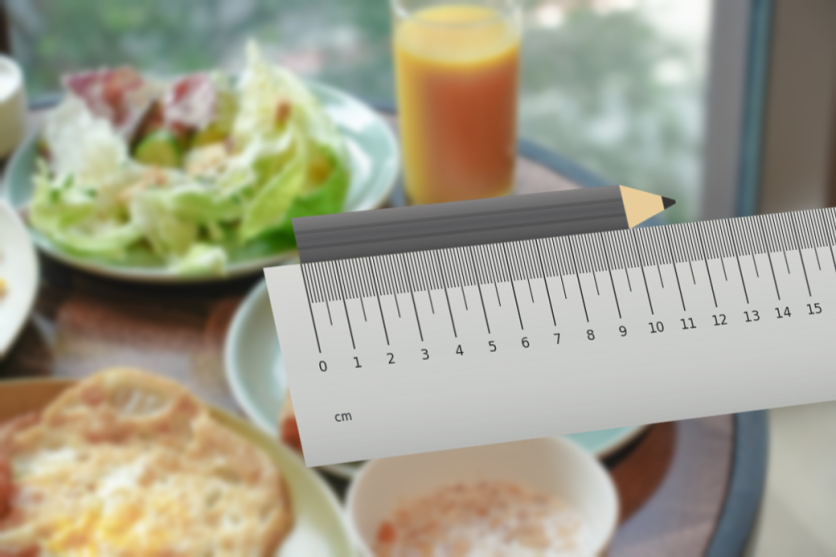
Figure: 11.5 cm
